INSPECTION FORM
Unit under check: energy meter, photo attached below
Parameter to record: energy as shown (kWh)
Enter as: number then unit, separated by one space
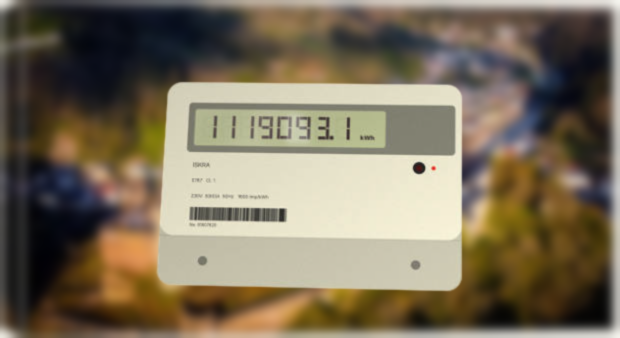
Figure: 1119093.1 kWh
